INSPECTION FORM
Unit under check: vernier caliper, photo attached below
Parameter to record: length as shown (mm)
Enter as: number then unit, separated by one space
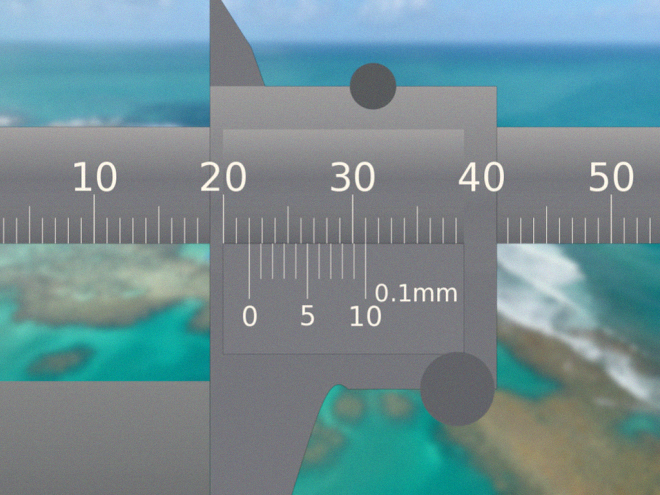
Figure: 22.0 mm
